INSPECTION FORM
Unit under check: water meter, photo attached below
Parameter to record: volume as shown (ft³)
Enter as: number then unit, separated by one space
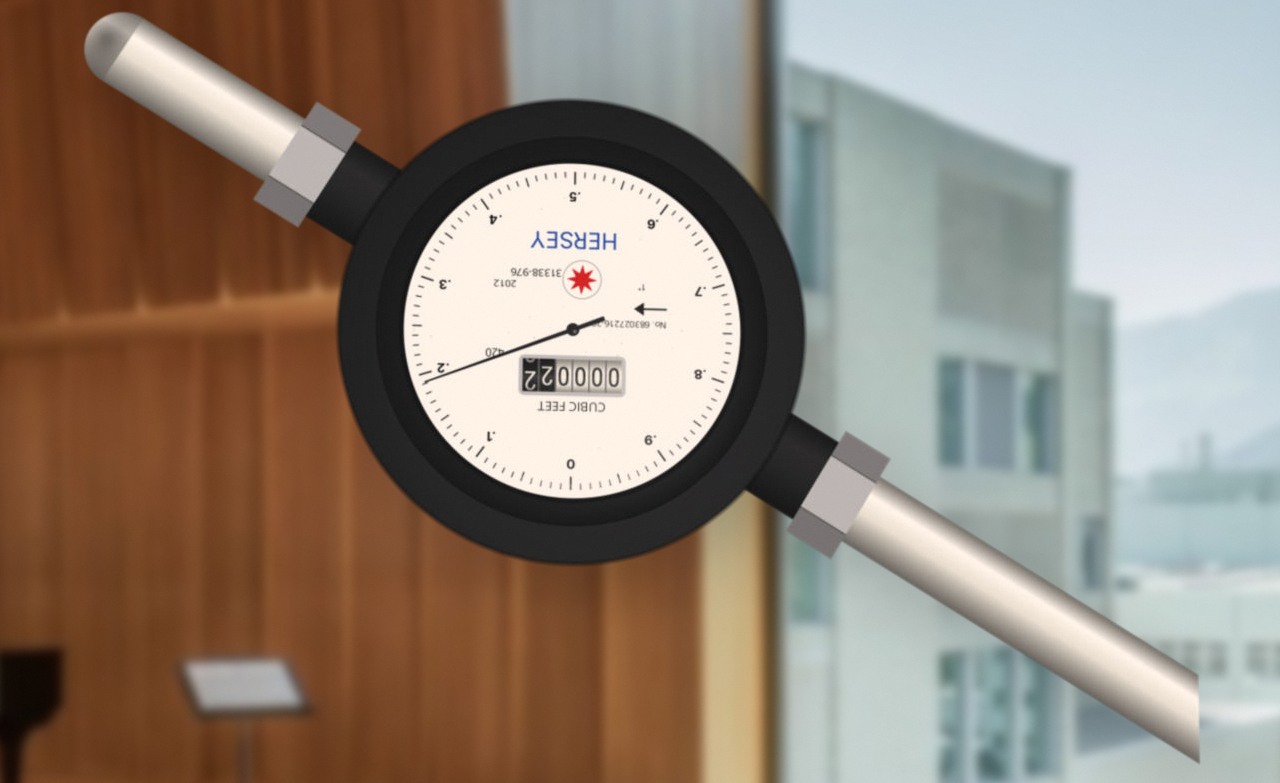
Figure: 22.19 ft³
